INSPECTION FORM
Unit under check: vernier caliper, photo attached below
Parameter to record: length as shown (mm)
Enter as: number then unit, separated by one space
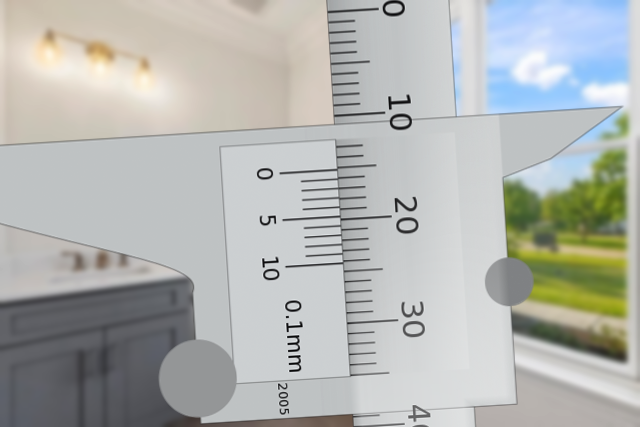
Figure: 15.2 mm
